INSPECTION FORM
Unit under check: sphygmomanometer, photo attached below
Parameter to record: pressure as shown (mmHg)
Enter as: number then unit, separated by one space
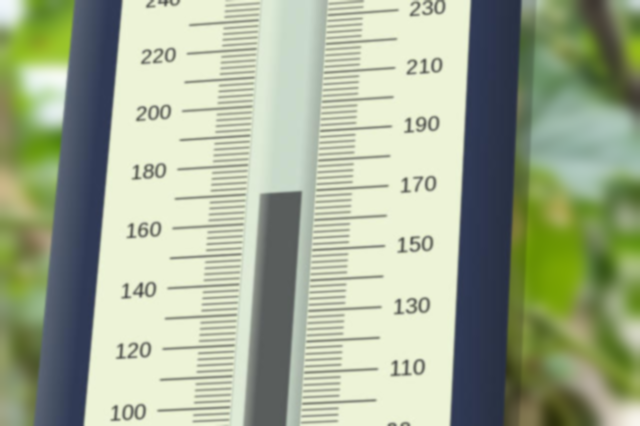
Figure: 170 mmHg
